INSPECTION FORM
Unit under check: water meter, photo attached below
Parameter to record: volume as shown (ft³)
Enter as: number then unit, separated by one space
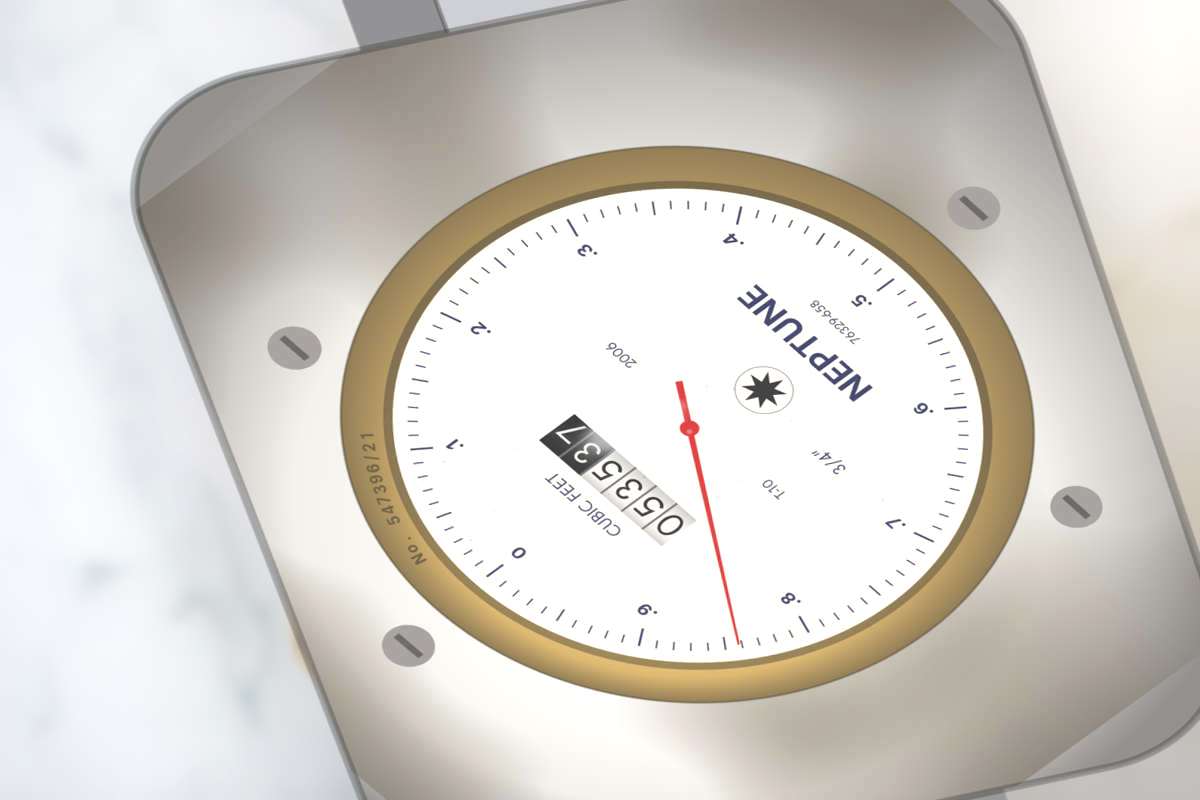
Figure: 53536.84 ft³
